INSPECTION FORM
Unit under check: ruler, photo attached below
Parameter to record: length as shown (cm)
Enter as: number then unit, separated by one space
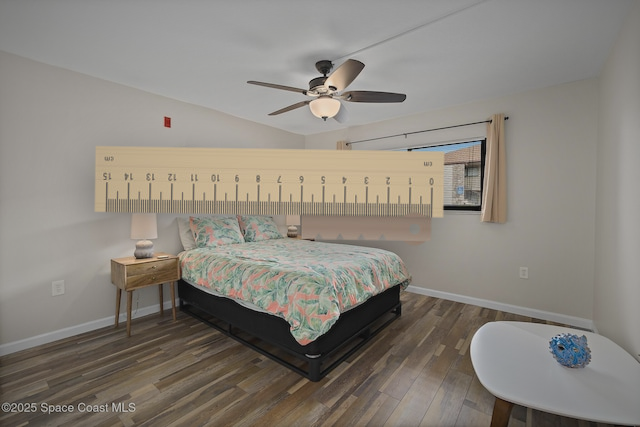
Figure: 6 cm
